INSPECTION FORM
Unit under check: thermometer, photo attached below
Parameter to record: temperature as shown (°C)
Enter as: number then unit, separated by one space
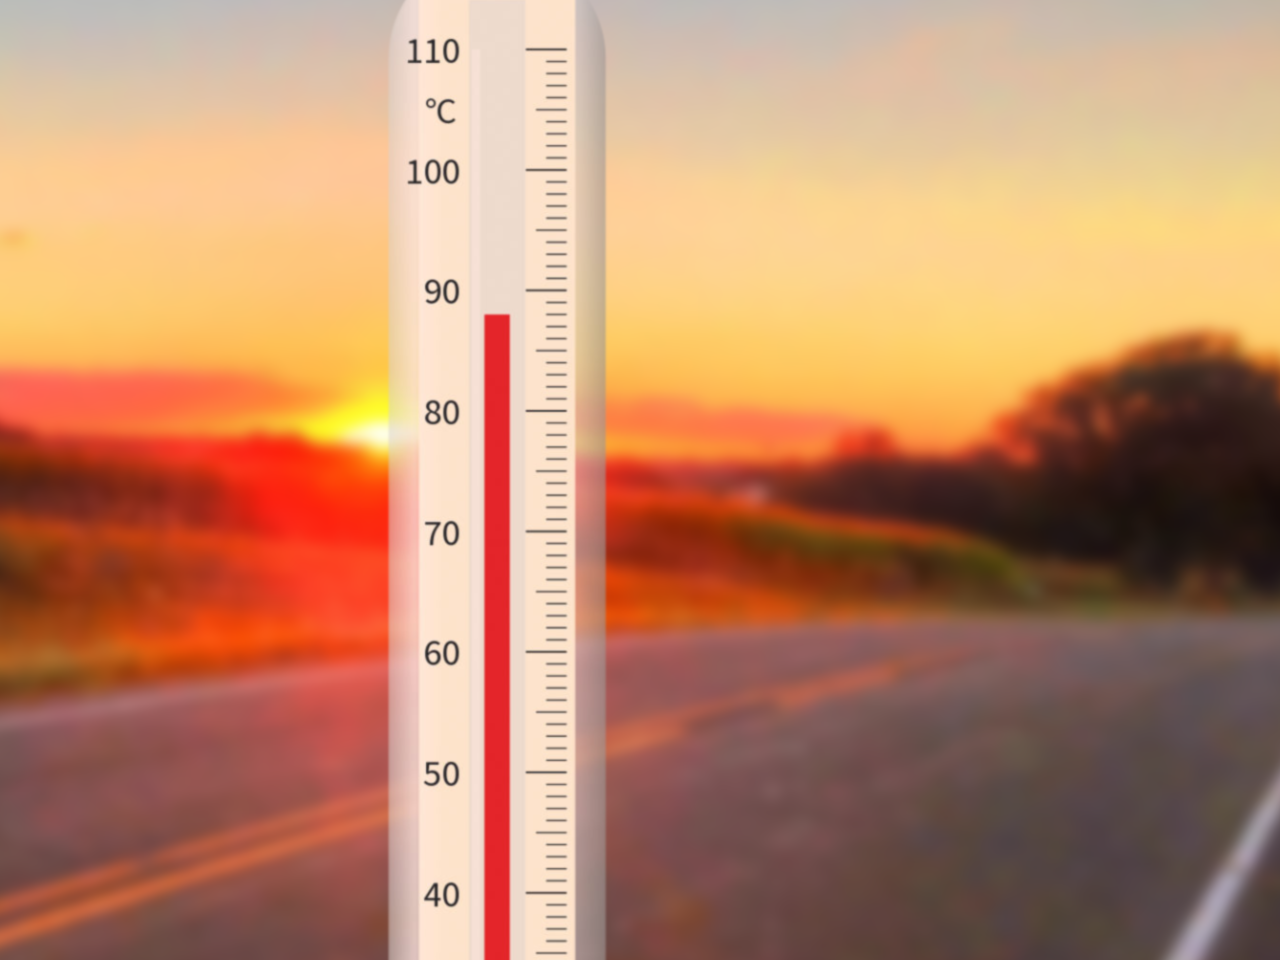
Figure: 88 °C
